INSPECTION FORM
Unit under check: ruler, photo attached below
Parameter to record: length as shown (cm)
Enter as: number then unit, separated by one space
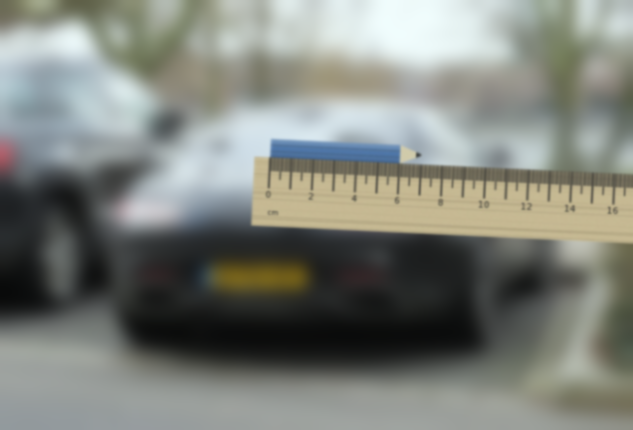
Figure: 7 cm
